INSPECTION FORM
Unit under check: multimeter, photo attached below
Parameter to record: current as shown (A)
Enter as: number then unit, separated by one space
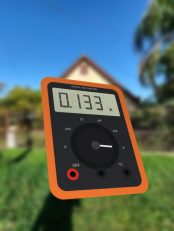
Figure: 0.133 A
